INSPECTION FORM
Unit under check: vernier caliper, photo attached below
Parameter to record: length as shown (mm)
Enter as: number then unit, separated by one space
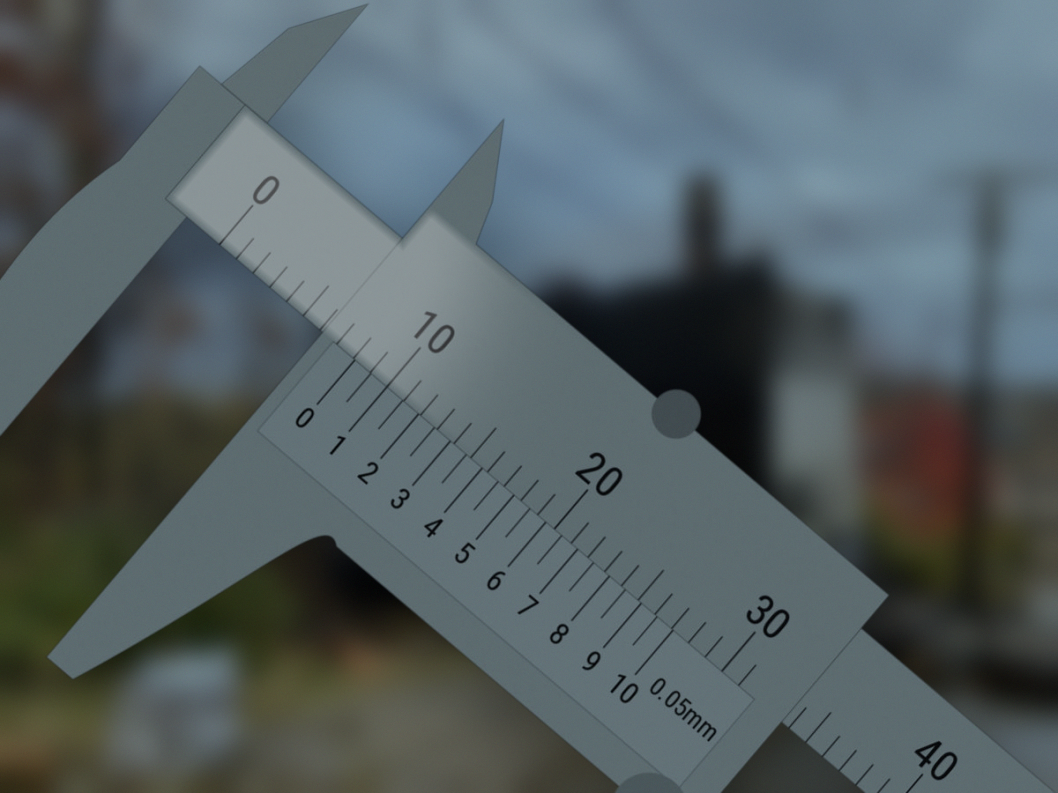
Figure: 8.10 mm
